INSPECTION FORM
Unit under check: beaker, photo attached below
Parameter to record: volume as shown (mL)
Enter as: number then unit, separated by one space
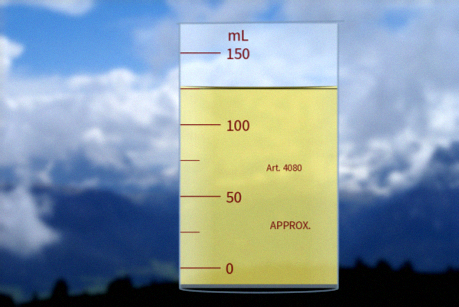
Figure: 125 mL
